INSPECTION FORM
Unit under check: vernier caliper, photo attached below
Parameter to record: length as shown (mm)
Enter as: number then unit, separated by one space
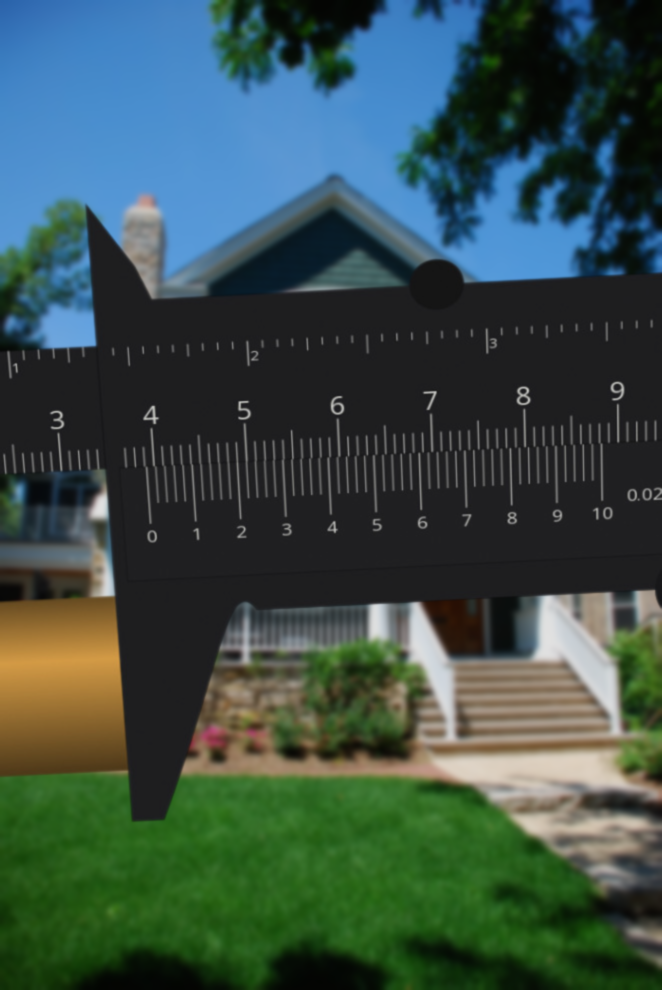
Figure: 39.2 mm
